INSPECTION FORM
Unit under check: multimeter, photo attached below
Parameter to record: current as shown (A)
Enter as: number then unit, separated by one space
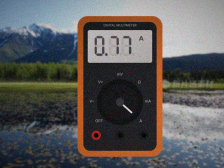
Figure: 0.77 A
